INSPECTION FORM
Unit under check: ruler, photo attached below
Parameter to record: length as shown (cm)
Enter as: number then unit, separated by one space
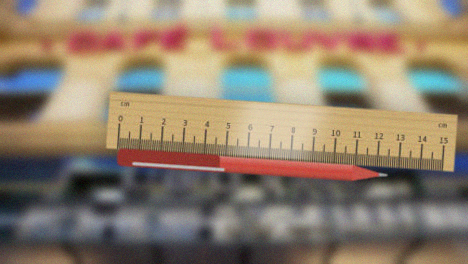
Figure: 12.5 cm
